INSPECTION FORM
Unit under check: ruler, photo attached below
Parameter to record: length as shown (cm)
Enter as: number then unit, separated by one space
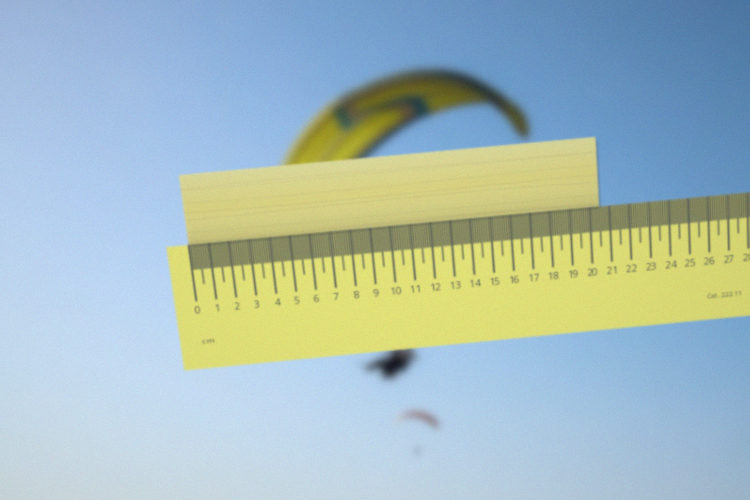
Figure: 20.5 cm
